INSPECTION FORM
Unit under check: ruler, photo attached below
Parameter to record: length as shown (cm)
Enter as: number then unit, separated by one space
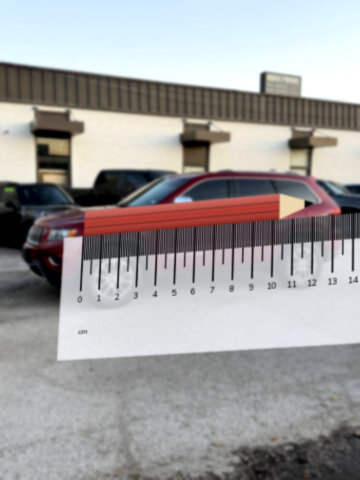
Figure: 12 cm
